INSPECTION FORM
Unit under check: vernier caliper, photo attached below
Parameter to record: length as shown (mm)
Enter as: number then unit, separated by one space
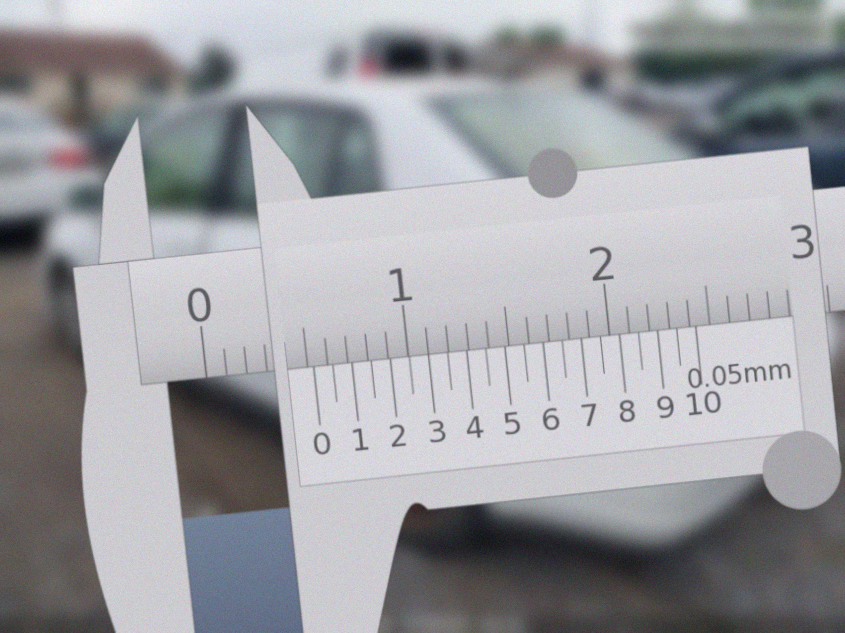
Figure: 5.3 mm
